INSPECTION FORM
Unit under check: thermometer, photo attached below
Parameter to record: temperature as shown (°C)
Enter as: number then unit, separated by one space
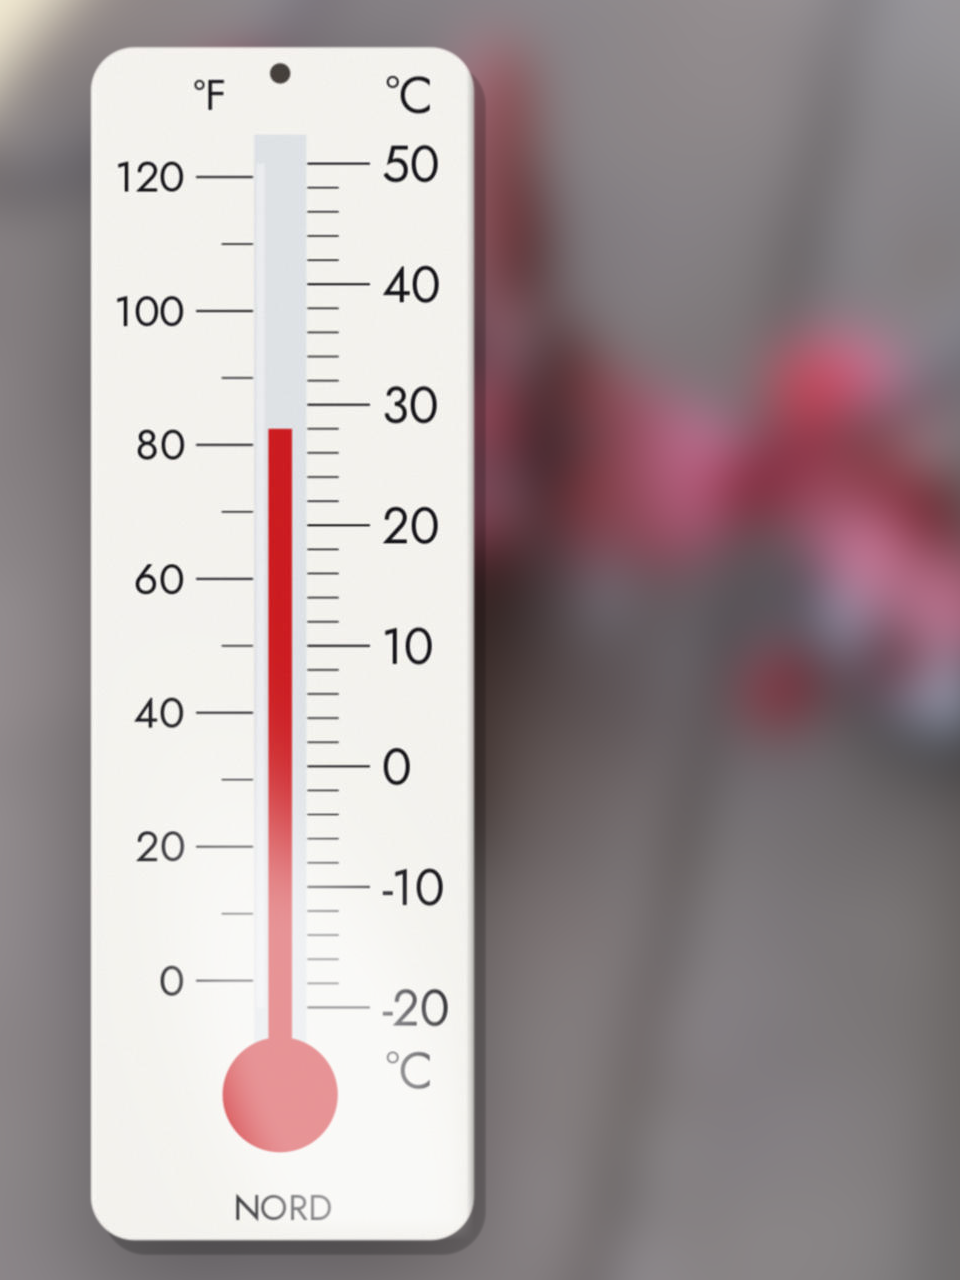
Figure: 28 °C
